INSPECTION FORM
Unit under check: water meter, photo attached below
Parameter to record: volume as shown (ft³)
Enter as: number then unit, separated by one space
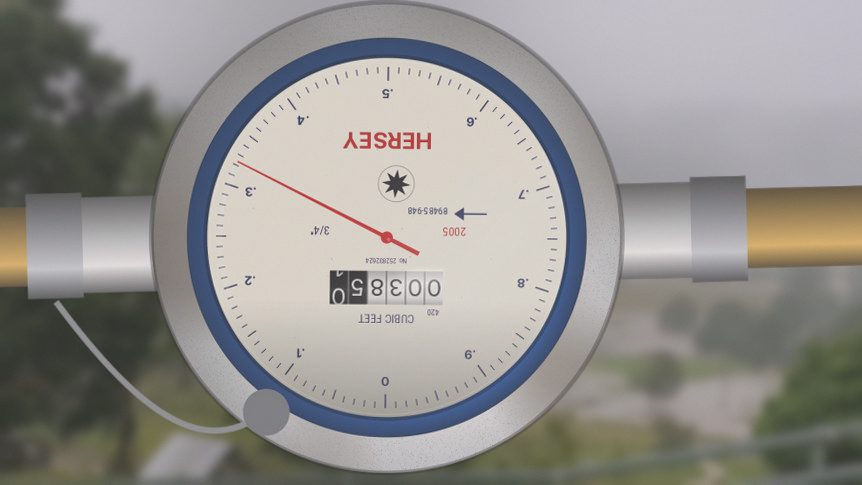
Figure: 3850.32 ft³
